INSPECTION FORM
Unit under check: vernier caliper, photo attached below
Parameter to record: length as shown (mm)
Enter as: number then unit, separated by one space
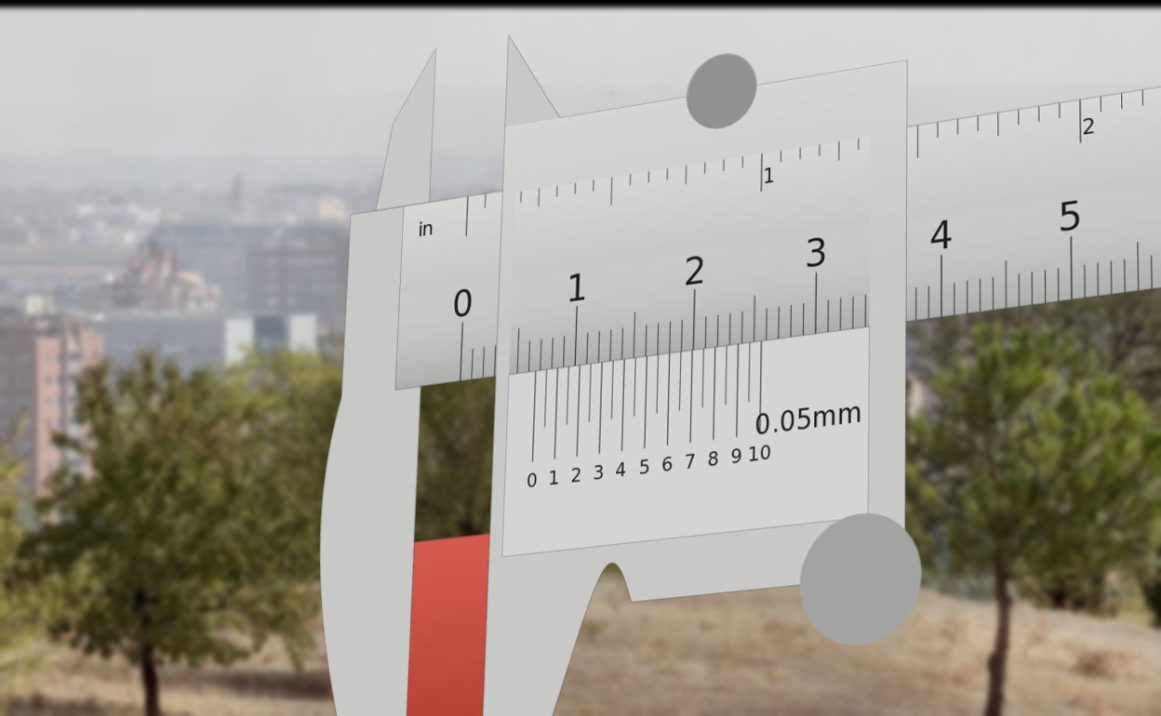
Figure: 6.6 mm
